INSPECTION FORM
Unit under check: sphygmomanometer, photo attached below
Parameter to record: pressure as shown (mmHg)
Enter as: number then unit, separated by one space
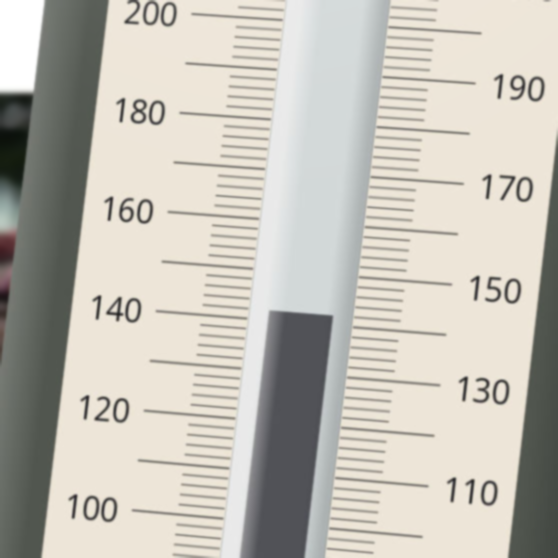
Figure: 142 mmHg
